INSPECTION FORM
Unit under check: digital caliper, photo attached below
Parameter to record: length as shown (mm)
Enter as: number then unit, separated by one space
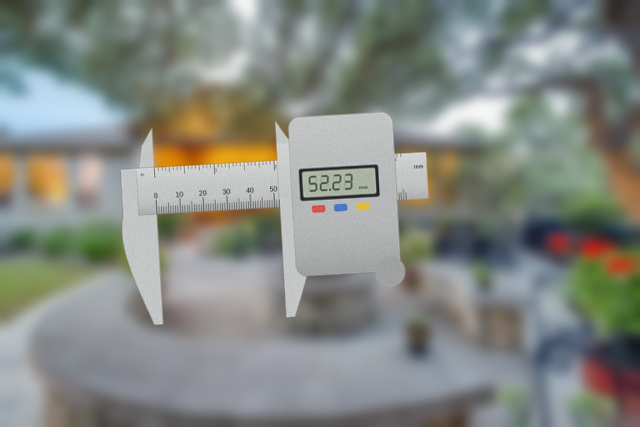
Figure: 52.23 mm
